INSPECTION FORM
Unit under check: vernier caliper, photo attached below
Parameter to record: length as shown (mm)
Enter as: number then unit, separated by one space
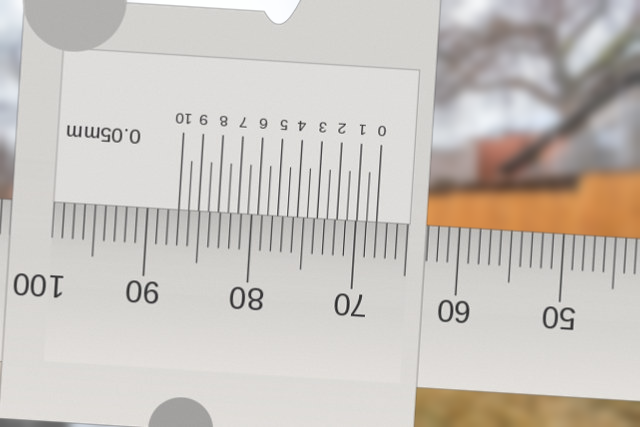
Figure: 68.0 mm
